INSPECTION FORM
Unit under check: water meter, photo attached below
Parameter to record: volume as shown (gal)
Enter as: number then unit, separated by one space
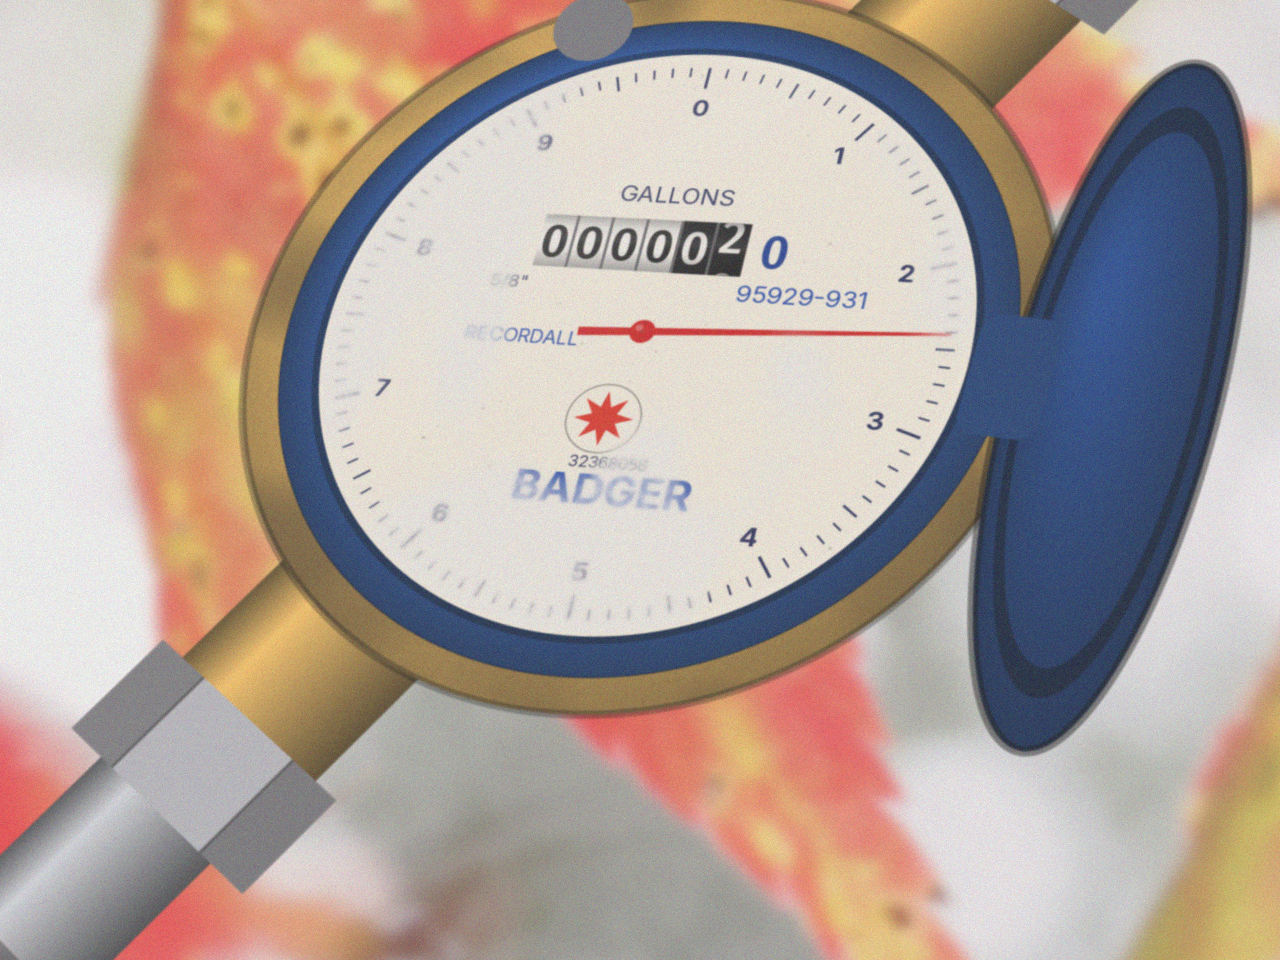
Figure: 22.4 gal
